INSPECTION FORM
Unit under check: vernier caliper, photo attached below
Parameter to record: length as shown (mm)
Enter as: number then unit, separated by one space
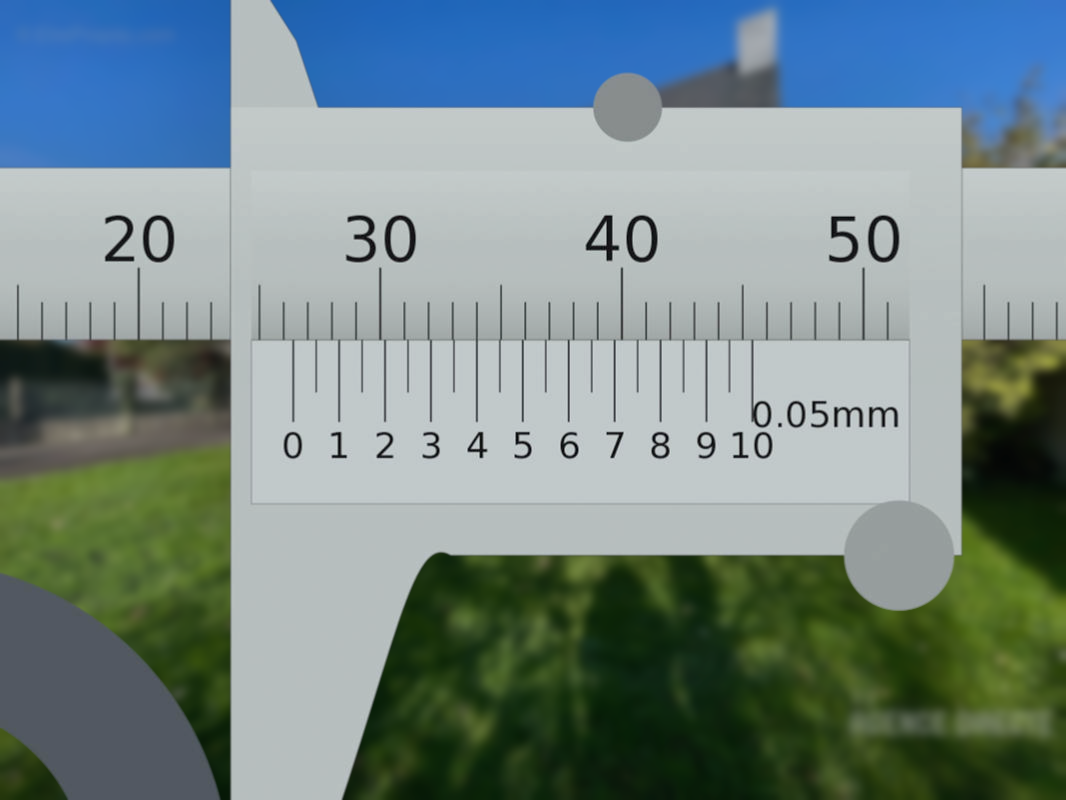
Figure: 26.4 mm
